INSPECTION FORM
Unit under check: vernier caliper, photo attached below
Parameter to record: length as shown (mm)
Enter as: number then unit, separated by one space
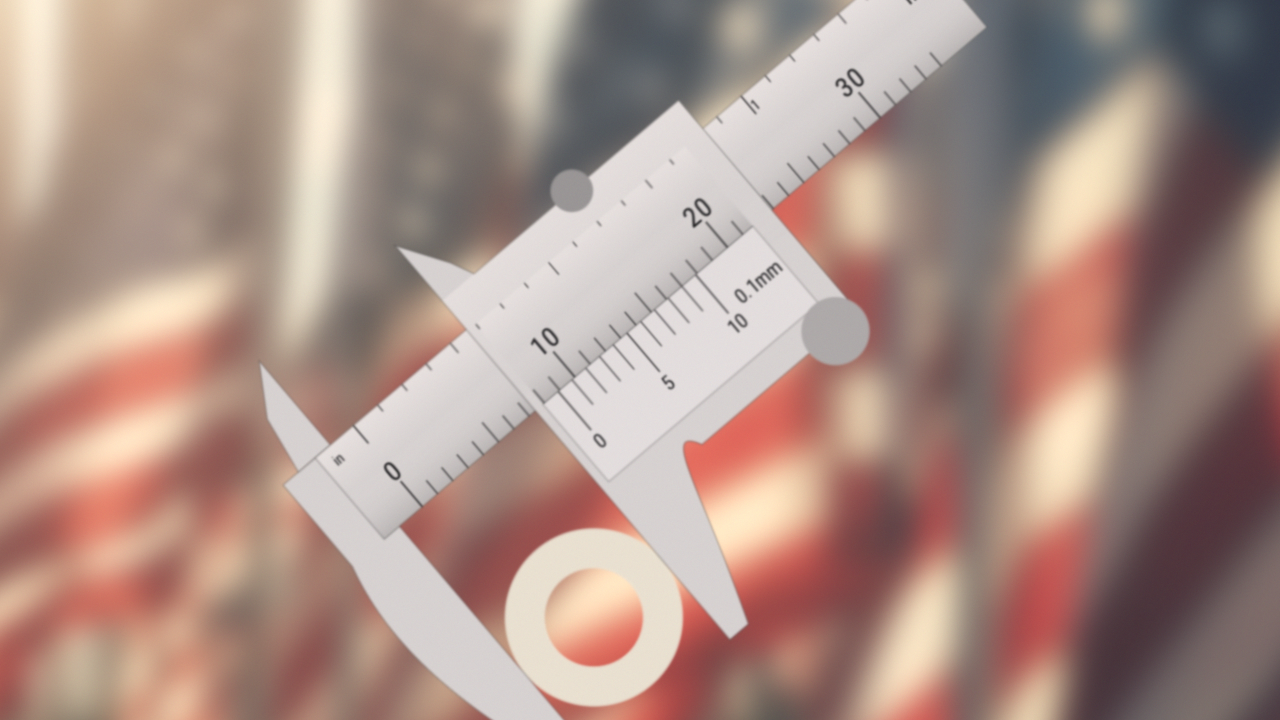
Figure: 8.9 mm
